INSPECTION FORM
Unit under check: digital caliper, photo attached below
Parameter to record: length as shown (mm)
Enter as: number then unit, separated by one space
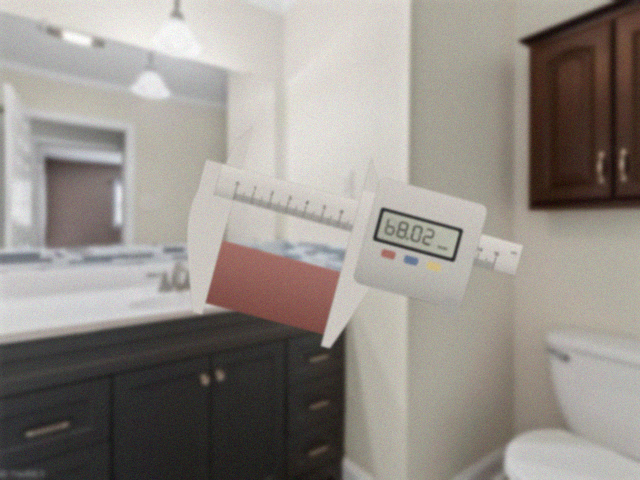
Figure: 68.02 mm
